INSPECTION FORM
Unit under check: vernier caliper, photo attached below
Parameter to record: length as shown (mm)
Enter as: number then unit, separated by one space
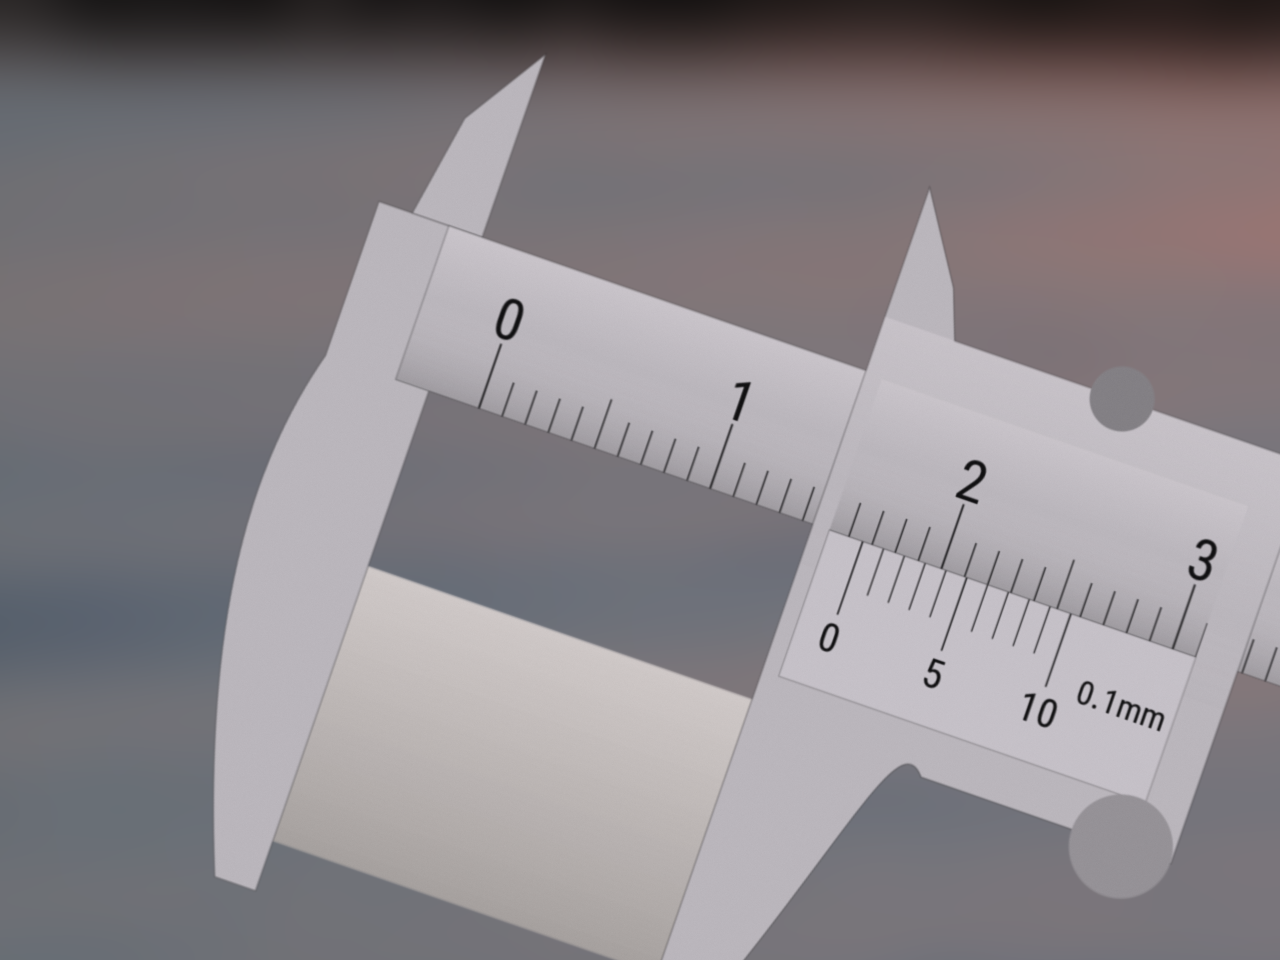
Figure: 16.6 mm
